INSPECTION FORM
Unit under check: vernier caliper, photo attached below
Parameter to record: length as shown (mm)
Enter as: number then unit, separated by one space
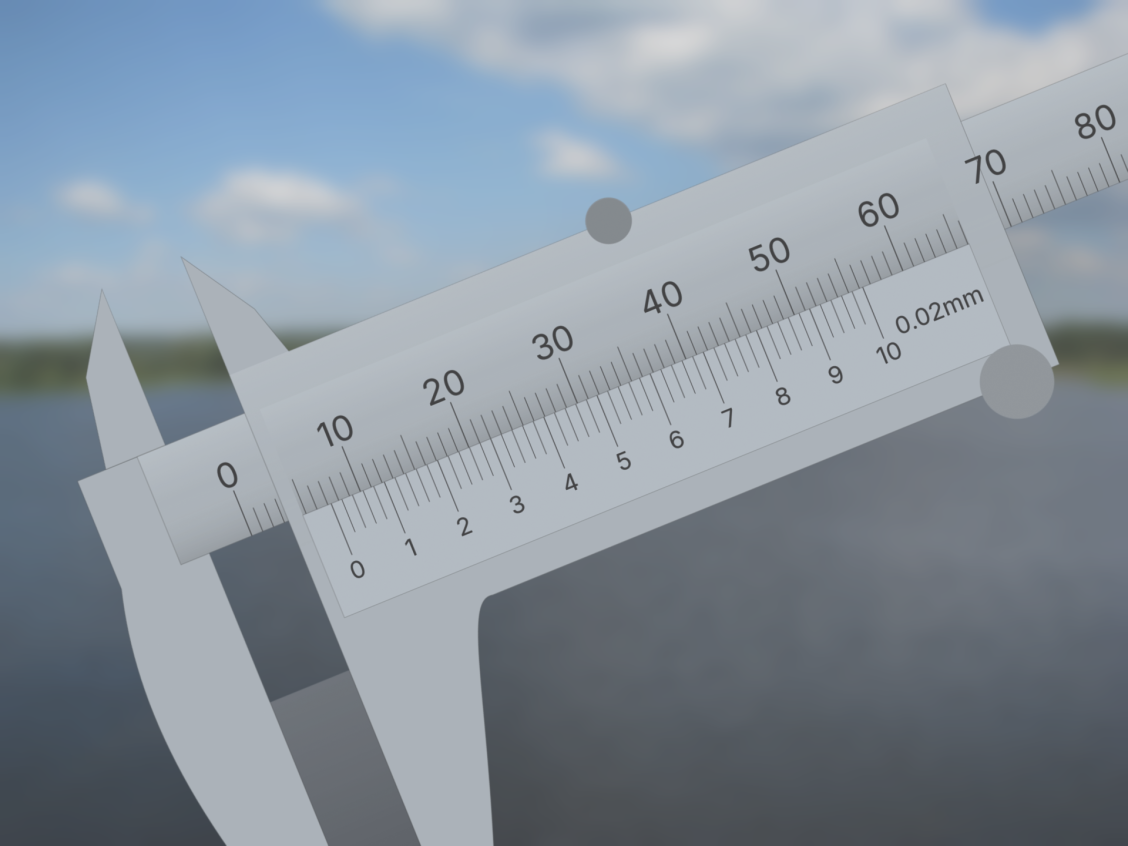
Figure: 7.3 mm
